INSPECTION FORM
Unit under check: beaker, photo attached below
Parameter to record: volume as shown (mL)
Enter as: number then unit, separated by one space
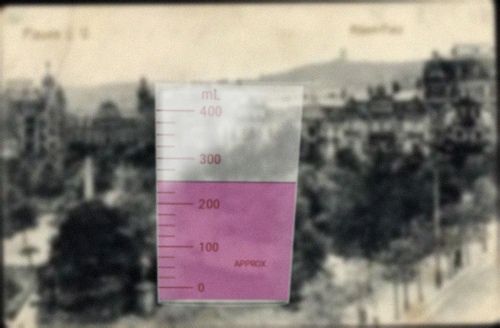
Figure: 250 mL
